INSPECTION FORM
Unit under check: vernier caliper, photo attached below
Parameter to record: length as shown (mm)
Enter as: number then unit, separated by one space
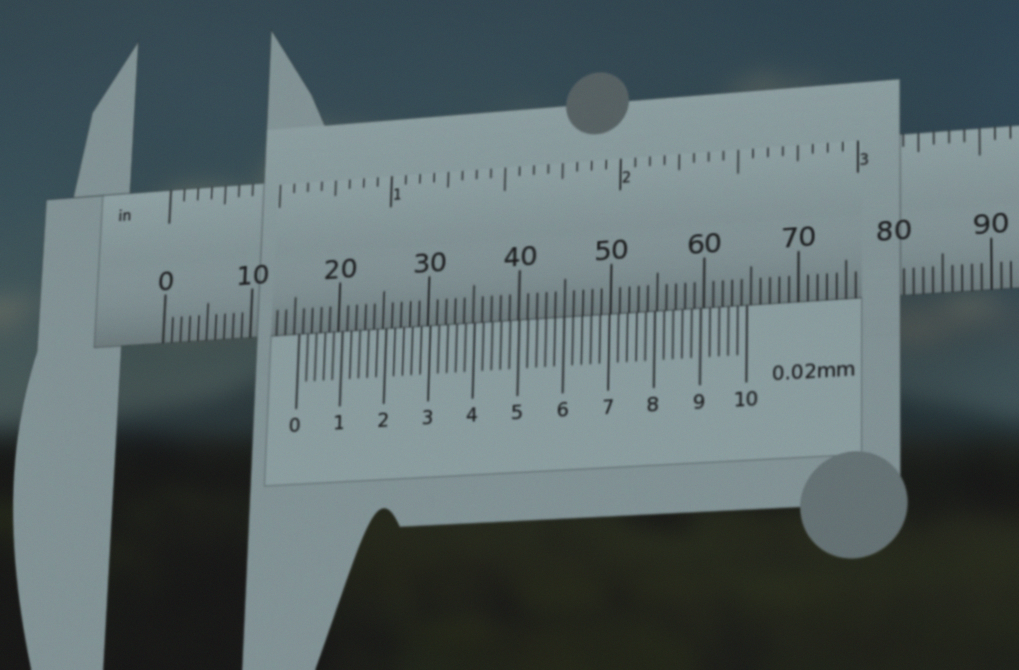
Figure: 15.6 mm
